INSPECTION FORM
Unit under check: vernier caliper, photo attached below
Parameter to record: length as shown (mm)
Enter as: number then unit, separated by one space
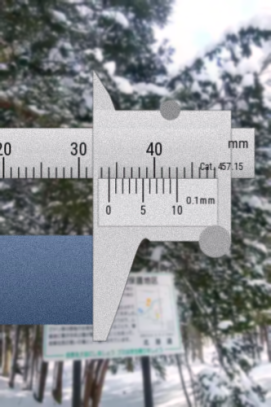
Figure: 34.0 mm
